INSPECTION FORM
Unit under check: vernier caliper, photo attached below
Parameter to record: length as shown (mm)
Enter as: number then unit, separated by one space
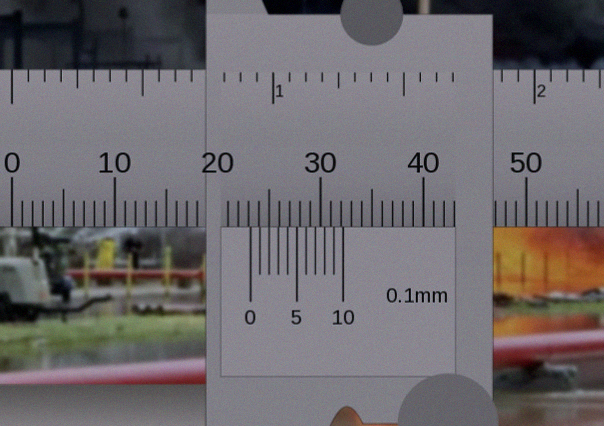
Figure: 23.2 mm
